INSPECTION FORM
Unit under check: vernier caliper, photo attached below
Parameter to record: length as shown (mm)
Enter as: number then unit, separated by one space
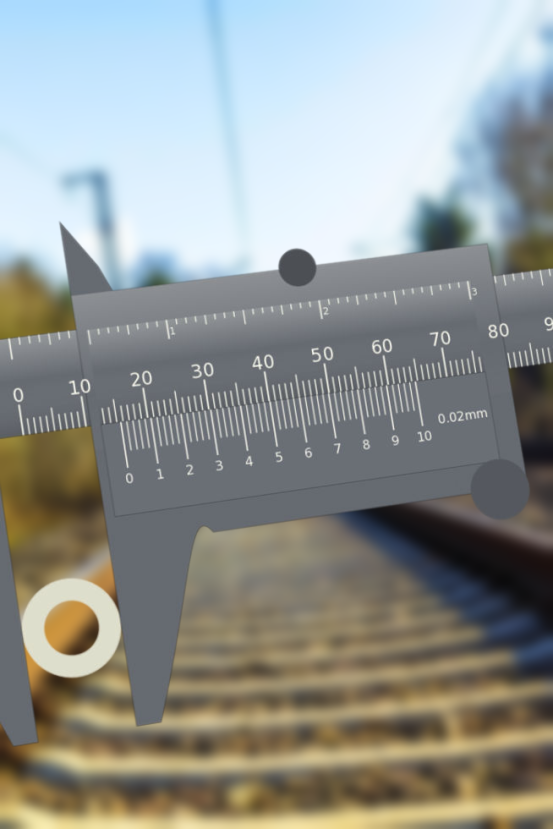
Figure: 15.6 mm
